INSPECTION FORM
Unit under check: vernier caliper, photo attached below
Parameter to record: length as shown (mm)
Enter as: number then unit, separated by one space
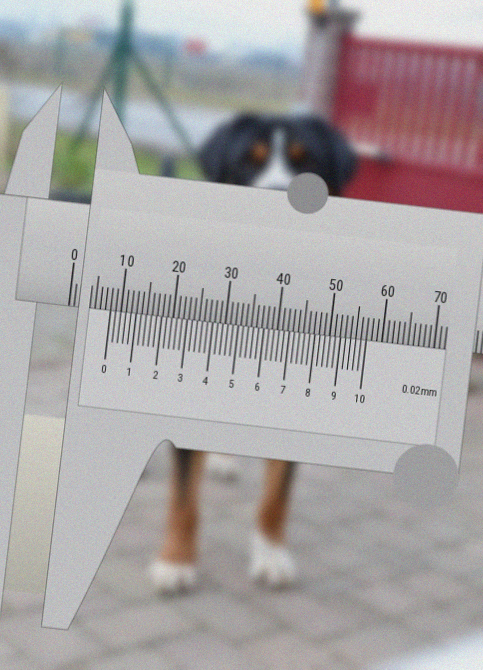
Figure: 8.0 mm
